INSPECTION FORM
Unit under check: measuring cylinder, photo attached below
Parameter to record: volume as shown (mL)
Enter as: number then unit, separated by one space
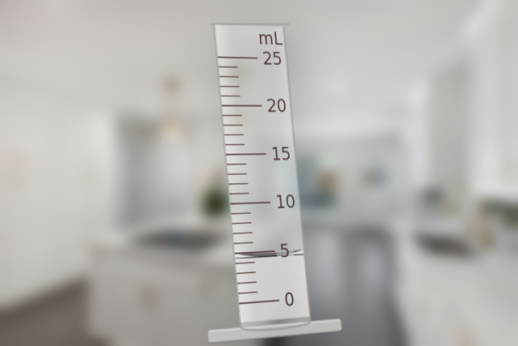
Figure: 4.5 mL
